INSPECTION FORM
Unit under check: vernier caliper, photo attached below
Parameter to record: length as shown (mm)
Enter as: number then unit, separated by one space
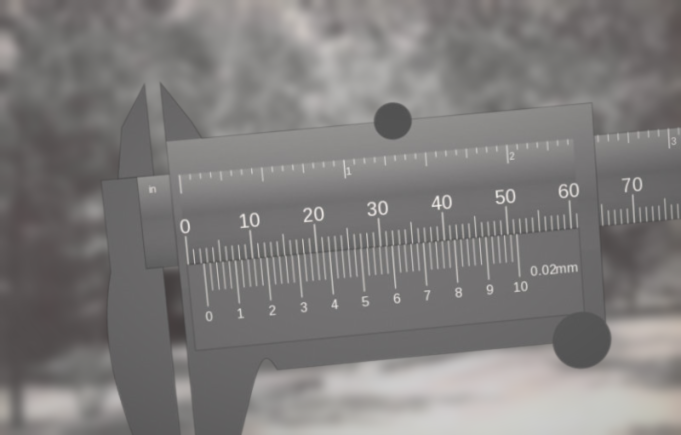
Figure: 2.4 mm
